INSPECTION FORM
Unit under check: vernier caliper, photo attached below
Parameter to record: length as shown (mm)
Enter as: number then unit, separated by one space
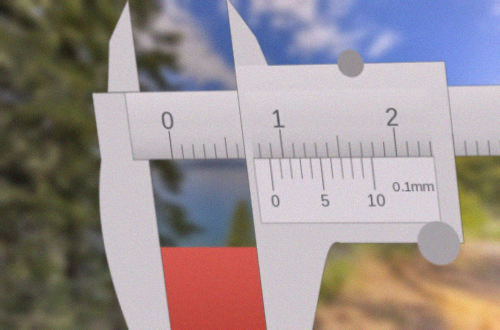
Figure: 8.8 mm
